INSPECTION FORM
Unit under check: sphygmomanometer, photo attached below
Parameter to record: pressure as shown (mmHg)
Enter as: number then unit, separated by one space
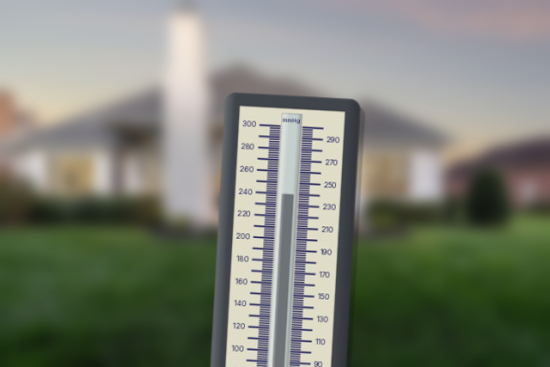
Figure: 240 mmHg
